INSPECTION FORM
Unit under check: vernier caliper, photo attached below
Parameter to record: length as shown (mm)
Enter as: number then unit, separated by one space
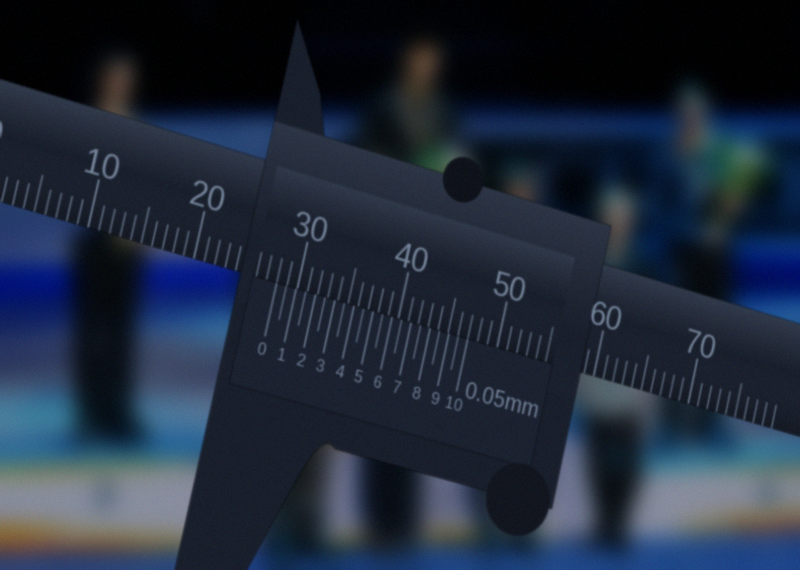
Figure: 28.0 mm
